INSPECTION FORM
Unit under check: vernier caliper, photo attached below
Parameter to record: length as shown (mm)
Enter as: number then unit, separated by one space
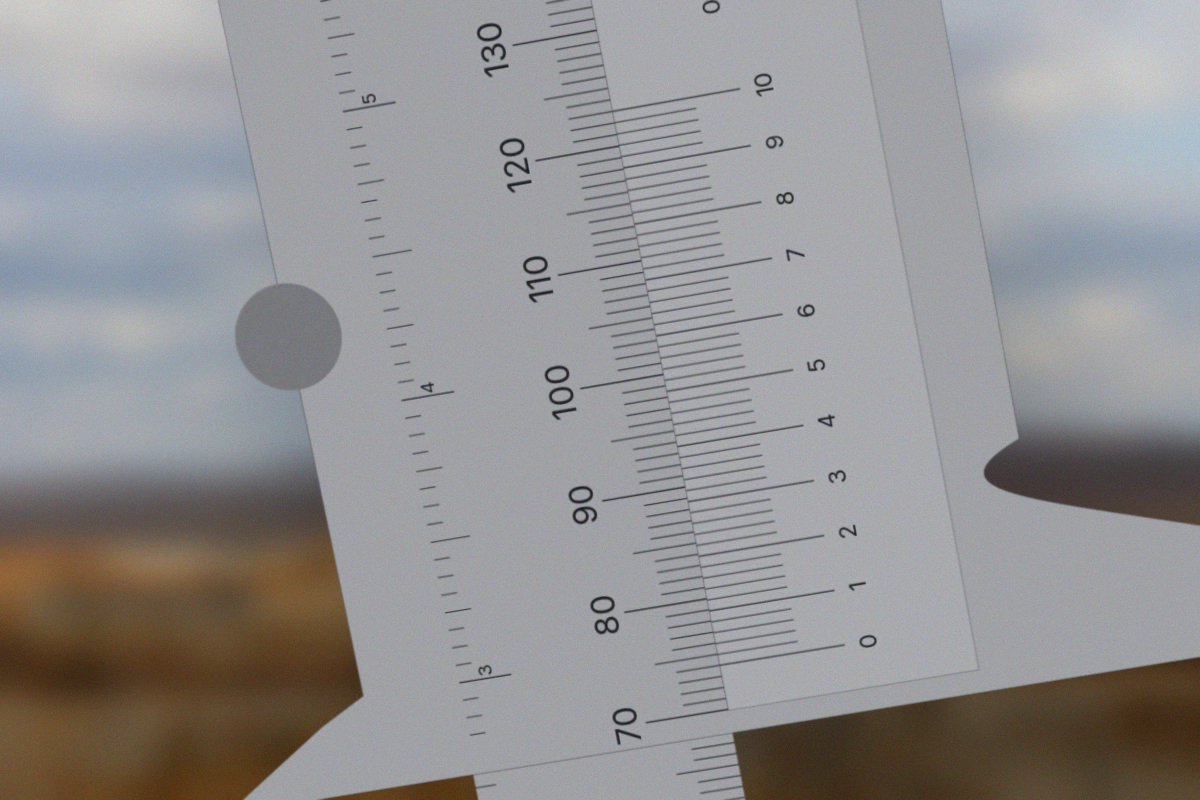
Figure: 74.0 mm
